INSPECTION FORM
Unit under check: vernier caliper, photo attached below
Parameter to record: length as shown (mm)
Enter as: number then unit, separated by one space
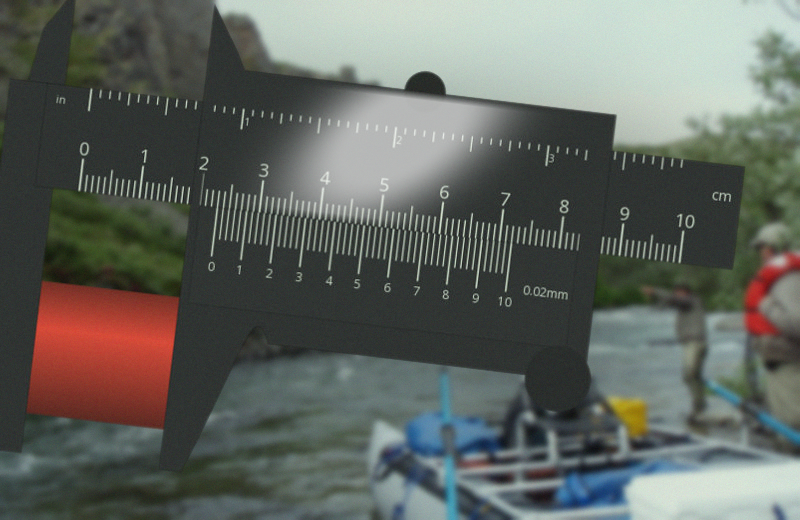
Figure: 23.0 mm
